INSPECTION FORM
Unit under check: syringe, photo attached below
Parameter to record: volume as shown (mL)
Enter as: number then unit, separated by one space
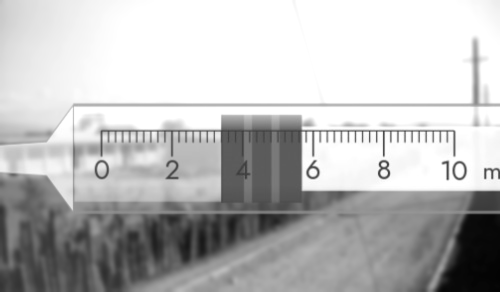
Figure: 3.4 mL
